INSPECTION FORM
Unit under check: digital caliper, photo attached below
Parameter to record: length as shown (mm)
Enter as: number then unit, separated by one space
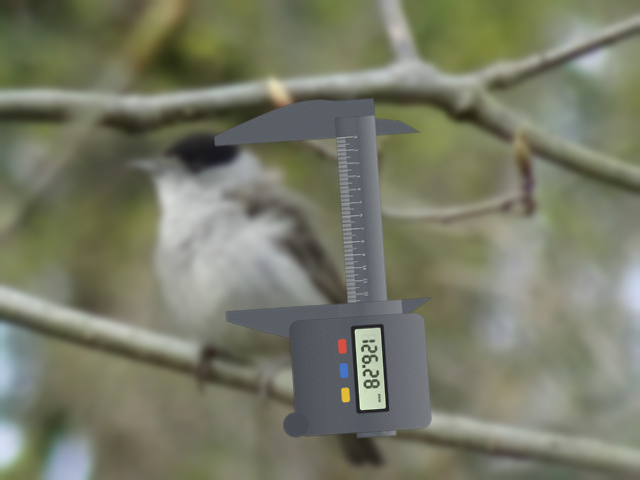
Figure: 126.28 mm
